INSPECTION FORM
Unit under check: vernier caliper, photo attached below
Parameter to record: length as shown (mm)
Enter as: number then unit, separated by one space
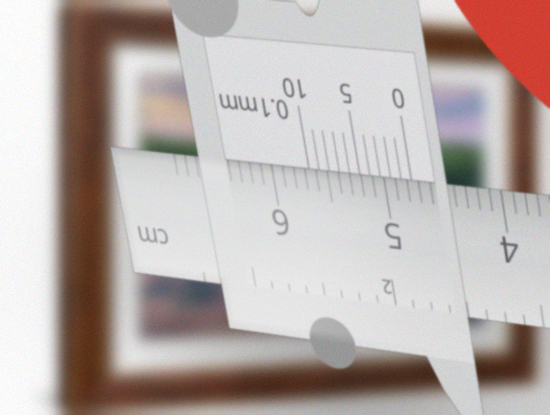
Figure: 47.6 mm
